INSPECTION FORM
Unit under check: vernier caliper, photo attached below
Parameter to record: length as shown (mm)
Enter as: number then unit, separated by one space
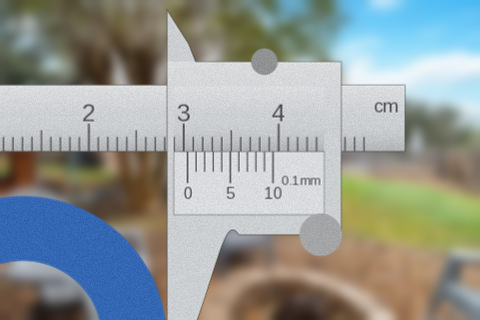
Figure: 30.4 mm
